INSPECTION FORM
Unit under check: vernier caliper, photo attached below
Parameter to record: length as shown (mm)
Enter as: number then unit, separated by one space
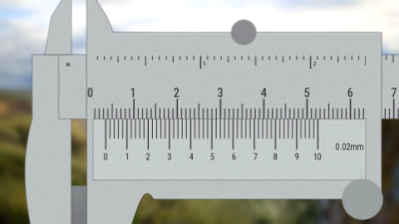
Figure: 3.5 mm
